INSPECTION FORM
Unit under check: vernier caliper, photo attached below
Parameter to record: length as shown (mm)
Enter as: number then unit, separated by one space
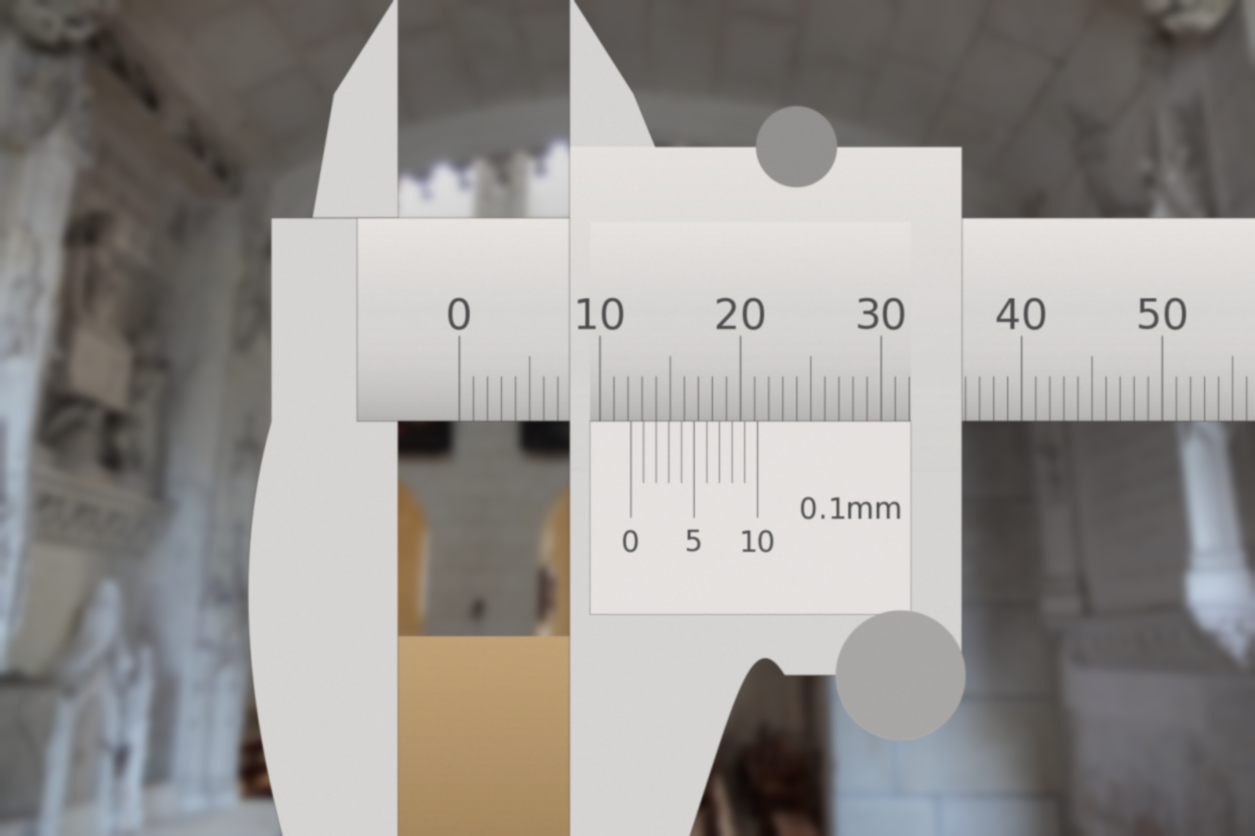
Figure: 12.2 mm
